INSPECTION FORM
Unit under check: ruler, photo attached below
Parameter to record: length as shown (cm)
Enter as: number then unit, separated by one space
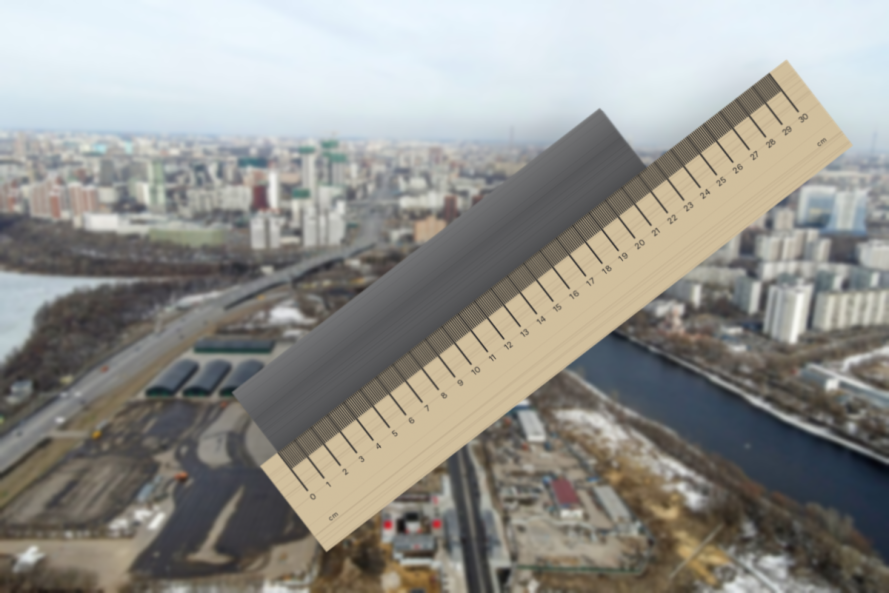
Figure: 22.5 cm
